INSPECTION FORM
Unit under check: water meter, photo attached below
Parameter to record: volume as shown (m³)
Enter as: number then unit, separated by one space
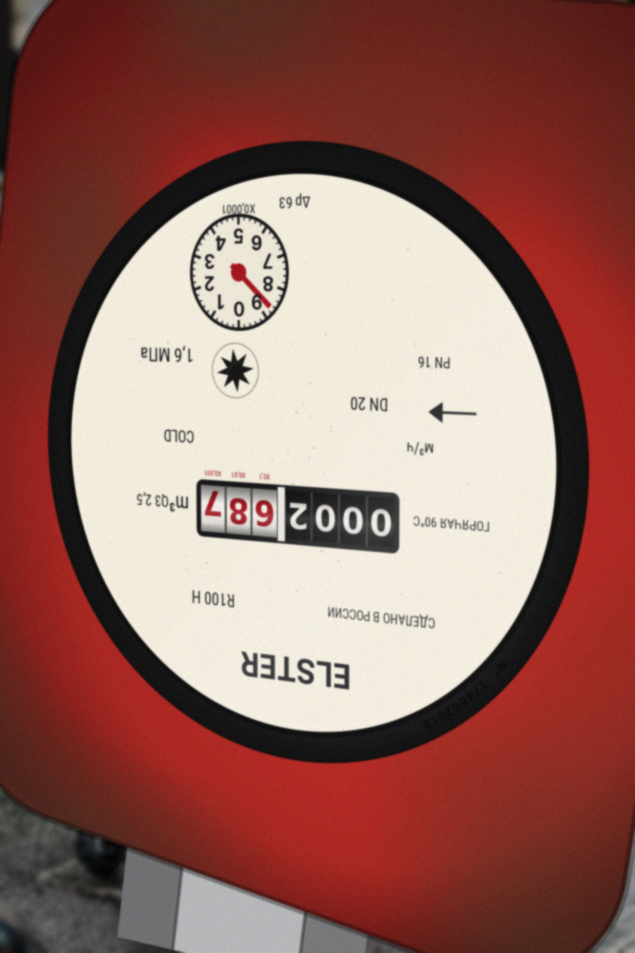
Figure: 2.6868 m³
